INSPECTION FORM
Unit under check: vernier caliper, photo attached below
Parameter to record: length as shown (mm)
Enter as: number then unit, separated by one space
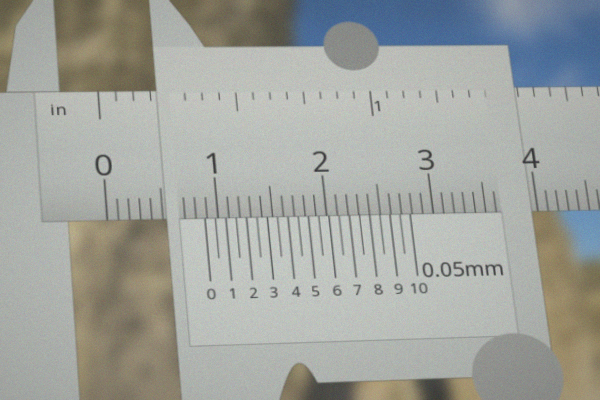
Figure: 8.8 mm
